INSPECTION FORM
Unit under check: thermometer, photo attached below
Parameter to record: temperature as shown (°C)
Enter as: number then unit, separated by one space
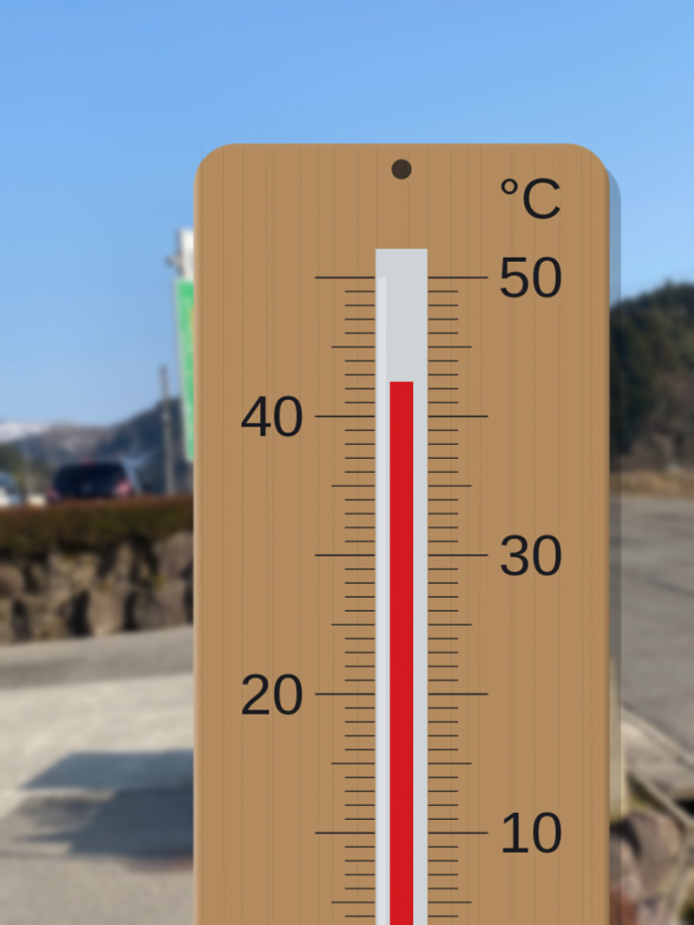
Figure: 42.5 °C
